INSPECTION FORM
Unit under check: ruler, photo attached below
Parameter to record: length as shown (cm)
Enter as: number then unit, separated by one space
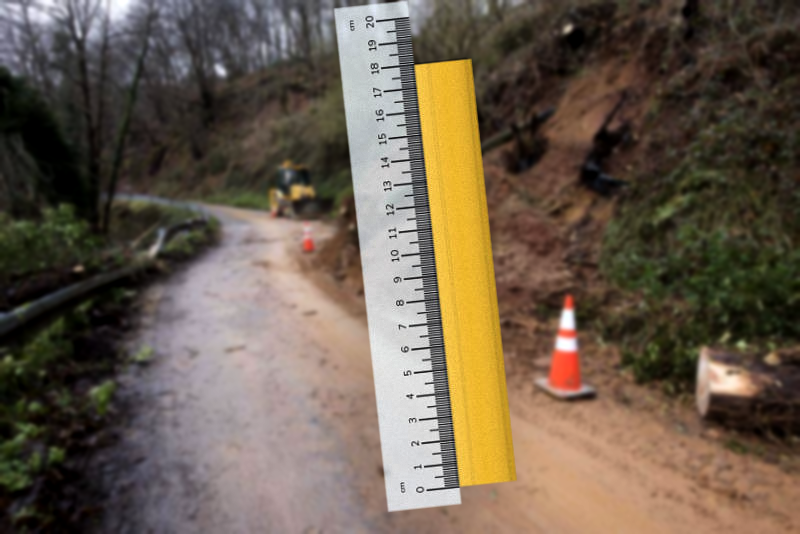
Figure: 18 cm
